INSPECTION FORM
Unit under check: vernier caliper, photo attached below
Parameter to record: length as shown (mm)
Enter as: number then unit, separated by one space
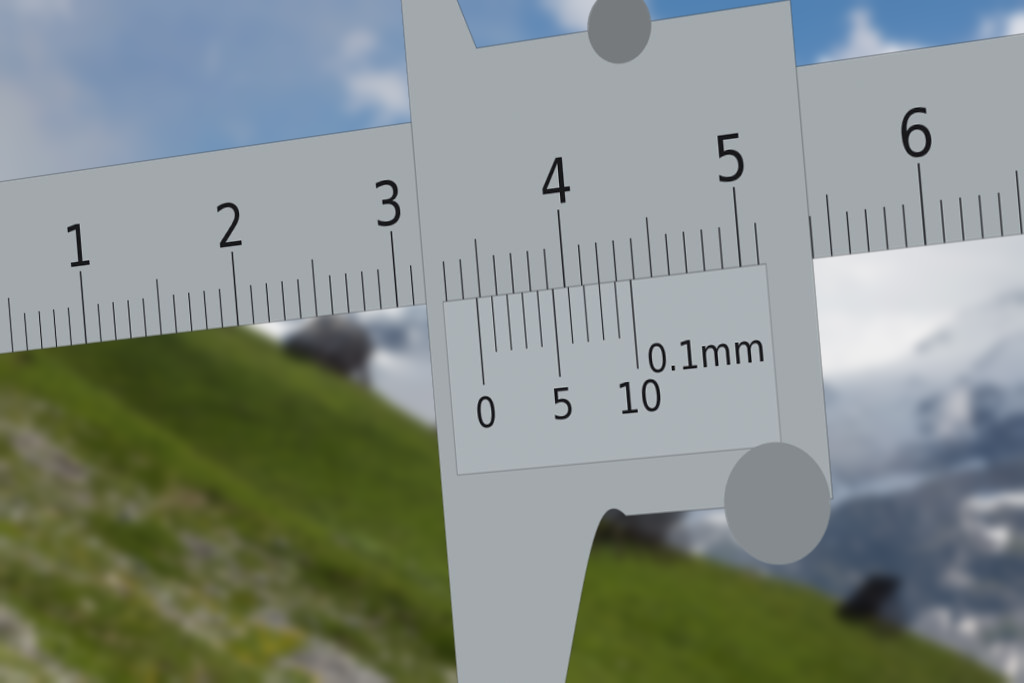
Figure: 34.8 mm
